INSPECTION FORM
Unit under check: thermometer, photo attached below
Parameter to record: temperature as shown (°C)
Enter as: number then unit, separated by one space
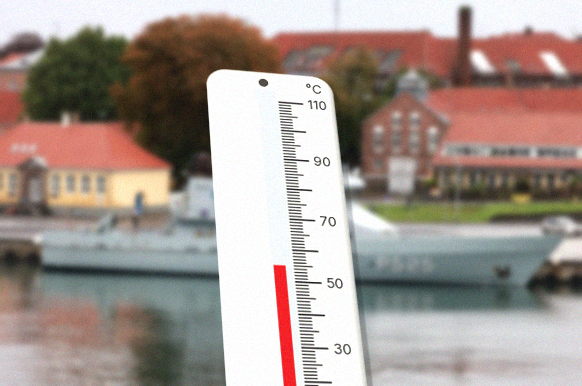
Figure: 55 °C
